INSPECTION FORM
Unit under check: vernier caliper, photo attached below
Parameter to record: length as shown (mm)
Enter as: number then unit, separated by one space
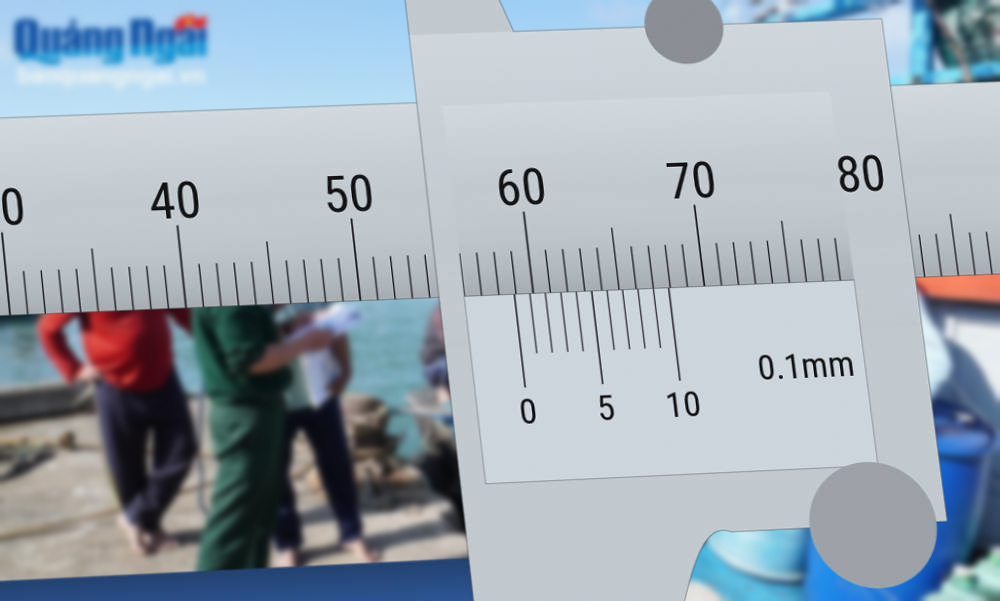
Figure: 58.9 mm
